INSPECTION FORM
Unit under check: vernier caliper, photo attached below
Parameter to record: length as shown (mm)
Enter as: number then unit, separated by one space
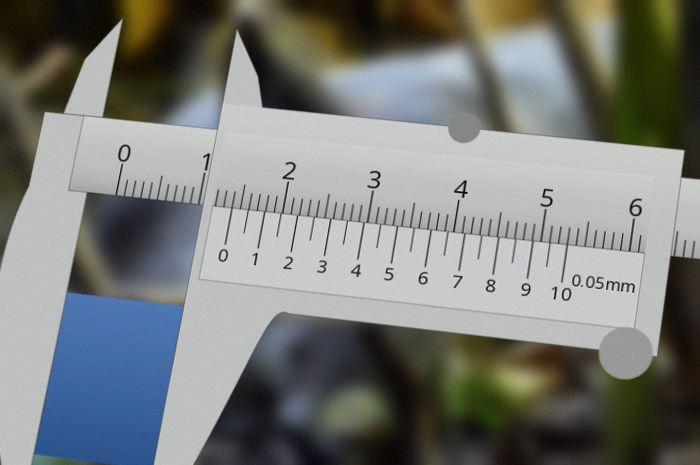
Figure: 14.0 mm
